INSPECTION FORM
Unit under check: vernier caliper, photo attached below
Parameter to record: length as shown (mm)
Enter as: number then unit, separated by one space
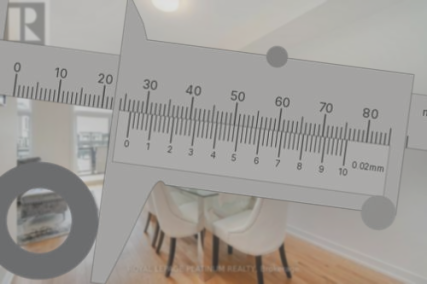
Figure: 26.5 mm
